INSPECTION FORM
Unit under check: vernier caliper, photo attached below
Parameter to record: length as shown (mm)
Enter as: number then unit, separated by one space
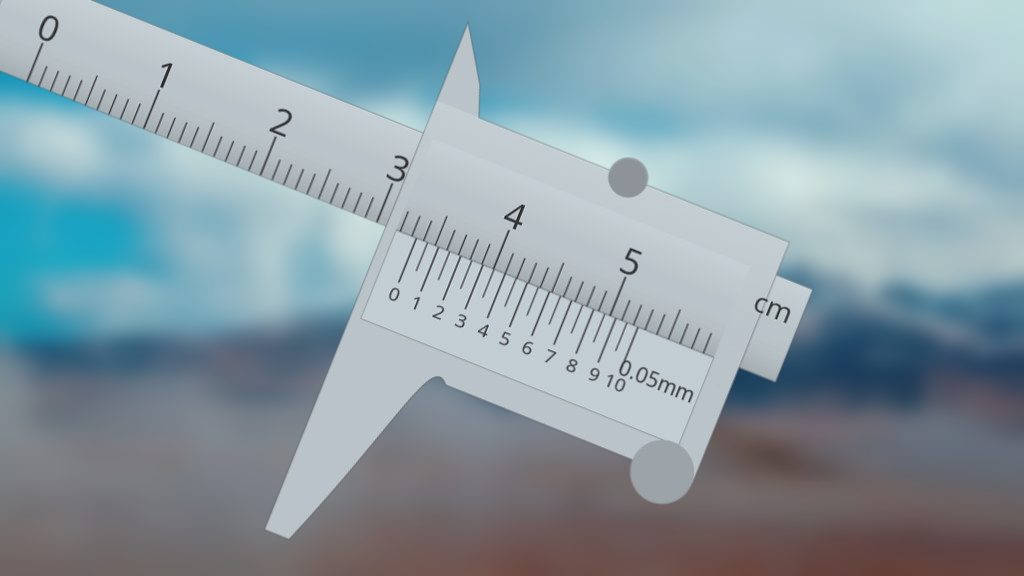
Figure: 33.4 mm
